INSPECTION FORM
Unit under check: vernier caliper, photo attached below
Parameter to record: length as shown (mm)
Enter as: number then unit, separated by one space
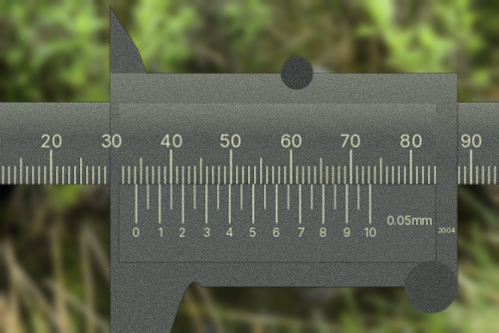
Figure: 34.2 mm
